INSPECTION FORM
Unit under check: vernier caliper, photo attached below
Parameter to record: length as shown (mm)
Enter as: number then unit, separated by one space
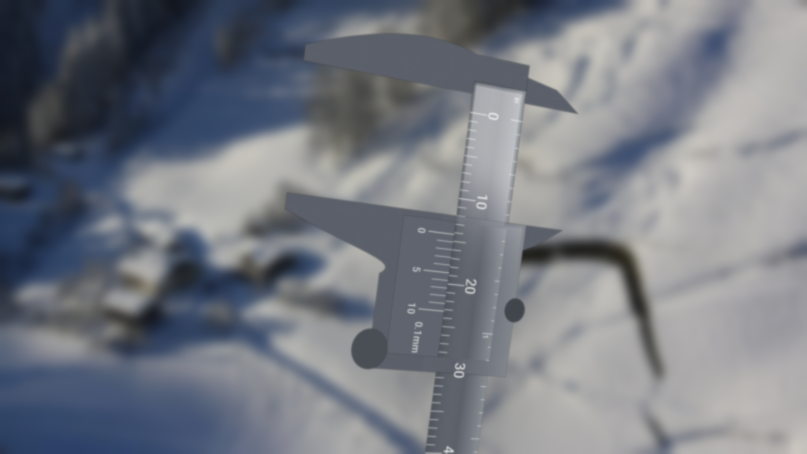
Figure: 14.2 mm
